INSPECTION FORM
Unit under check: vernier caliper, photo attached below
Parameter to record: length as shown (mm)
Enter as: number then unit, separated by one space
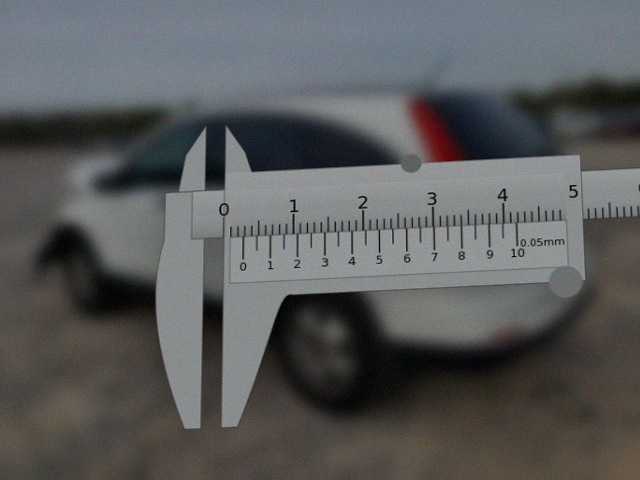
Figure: 2.8 mm
